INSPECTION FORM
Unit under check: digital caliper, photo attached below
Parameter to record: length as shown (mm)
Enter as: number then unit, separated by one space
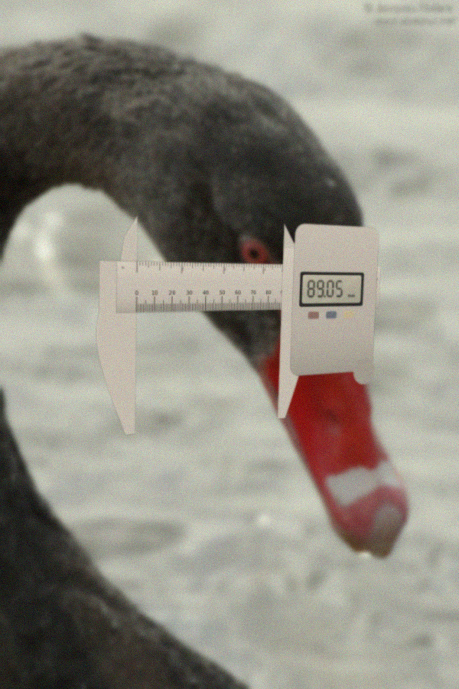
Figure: 89.05 mm
